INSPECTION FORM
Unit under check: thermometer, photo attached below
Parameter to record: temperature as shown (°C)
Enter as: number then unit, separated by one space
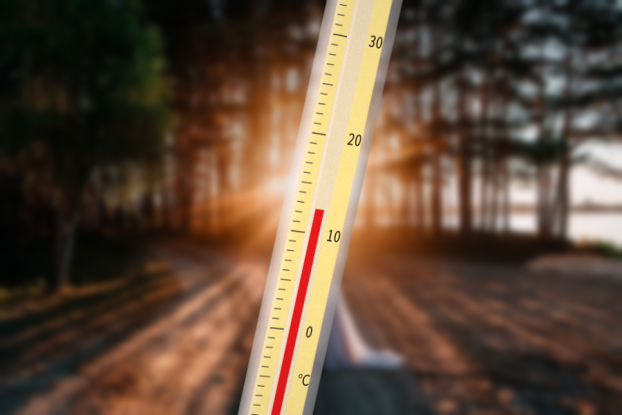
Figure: 12.5 °C
